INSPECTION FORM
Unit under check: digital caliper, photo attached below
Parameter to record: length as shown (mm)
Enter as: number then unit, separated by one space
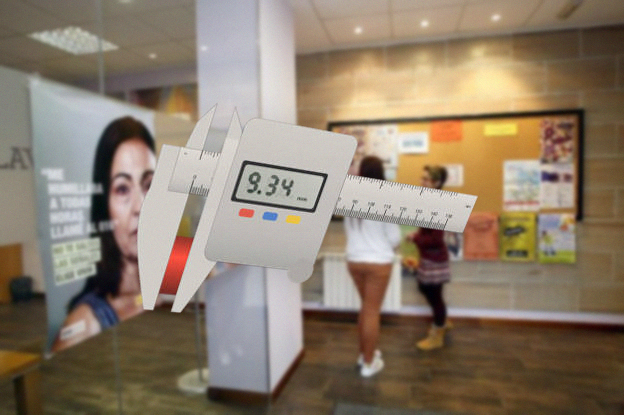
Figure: 9.34 mm
